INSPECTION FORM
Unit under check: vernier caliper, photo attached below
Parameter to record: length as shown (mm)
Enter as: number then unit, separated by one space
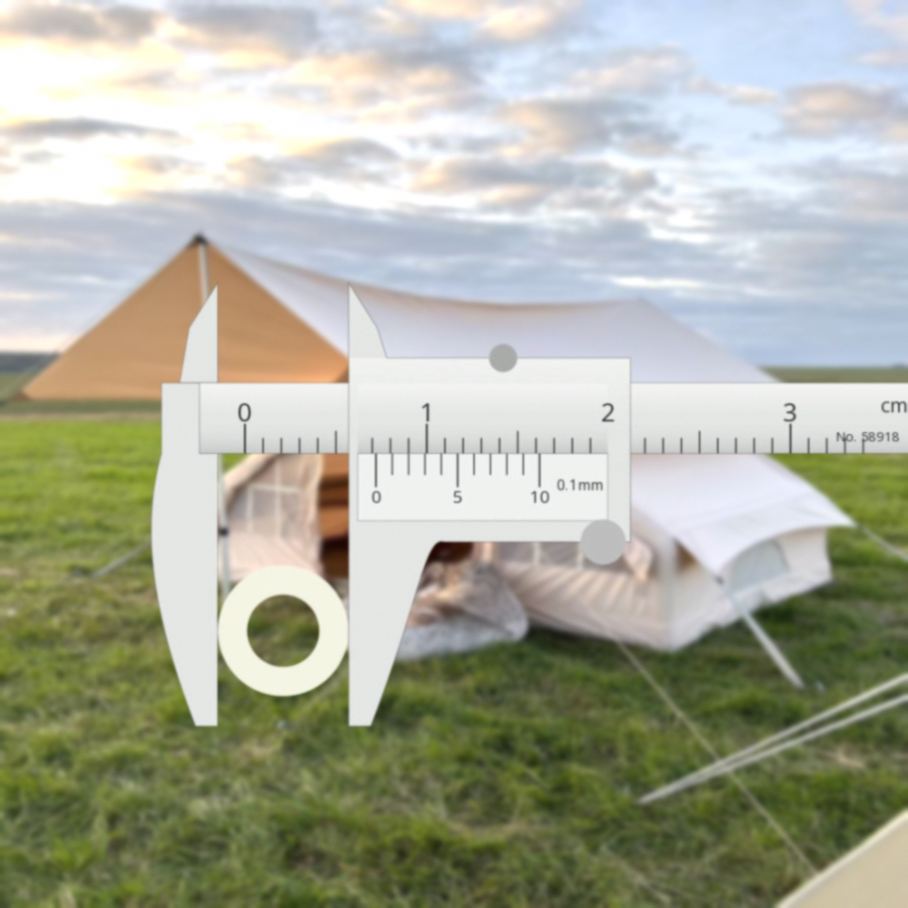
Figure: 7.2 mm
